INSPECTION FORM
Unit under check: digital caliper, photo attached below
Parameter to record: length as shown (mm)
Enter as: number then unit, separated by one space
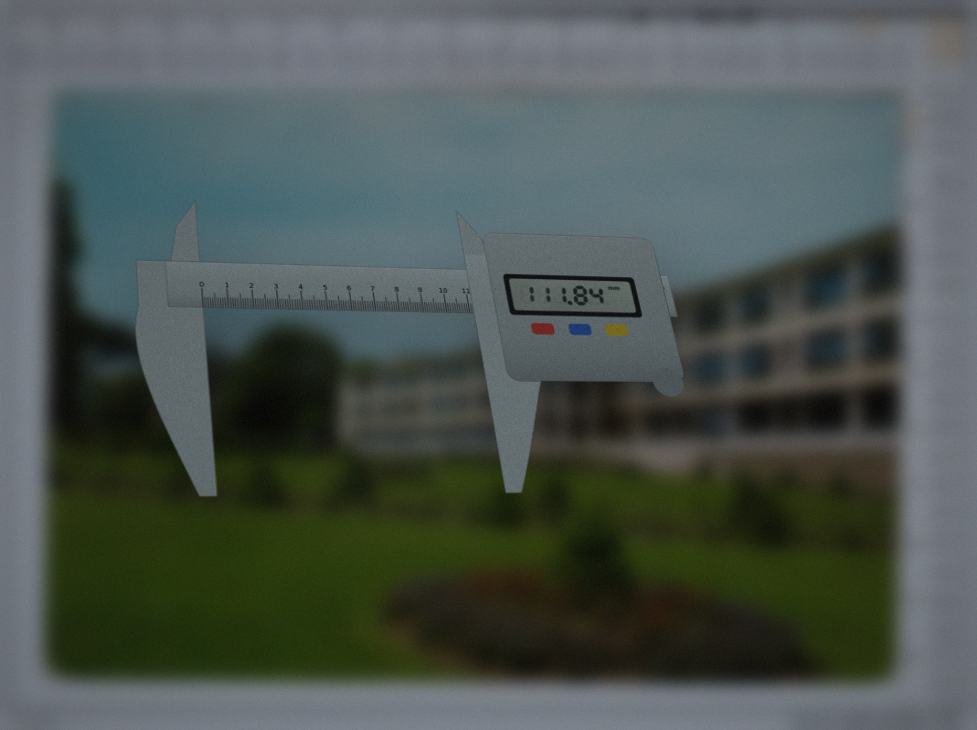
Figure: 111.84 mm
